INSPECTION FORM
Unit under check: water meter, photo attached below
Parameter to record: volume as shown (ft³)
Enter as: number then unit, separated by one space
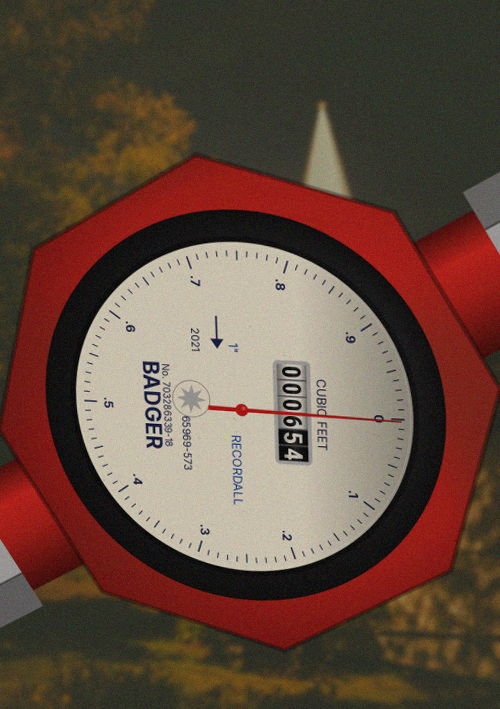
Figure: 654.00 ft³
